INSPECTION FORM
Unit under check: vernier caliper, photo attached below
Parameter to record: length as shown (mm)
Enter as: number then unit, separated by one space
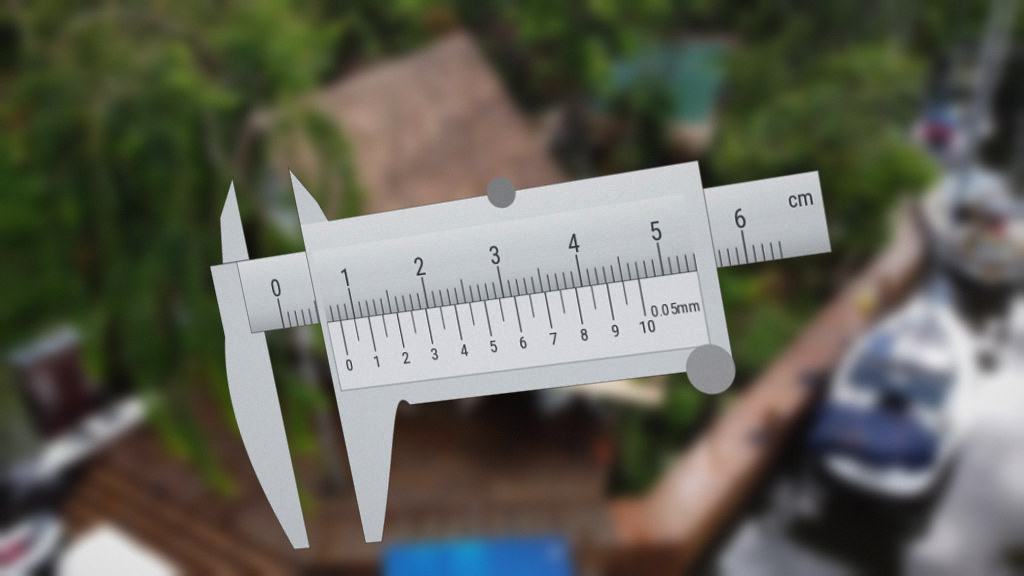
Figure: 8.0 mm
